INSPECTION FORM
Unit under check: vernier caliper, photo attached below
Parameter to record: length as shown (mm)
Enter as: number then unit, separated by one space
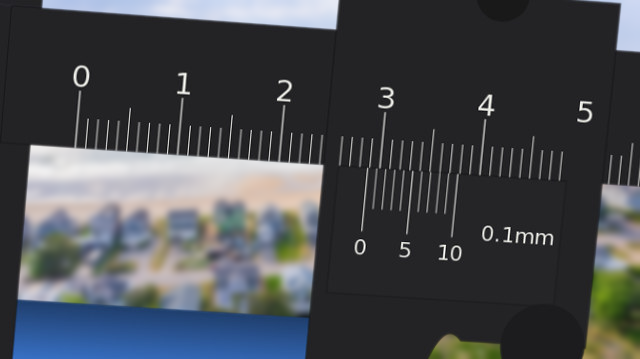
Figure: 28.8 mm
